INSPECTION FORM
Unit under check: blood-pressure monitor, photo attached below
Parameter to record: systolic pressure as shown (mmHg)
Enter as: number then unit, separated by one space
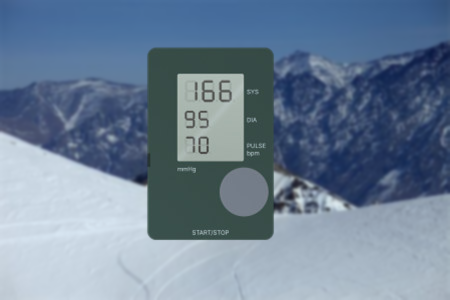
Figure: 166 mmHg
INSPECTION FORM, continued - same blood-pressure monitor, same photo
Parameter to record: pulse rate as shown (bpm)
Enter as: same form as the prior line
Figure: 70 bpm
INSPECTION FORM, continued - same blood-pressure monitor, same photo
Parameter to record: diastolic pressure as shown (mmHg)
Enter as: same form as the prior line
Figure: 95 mmHg
